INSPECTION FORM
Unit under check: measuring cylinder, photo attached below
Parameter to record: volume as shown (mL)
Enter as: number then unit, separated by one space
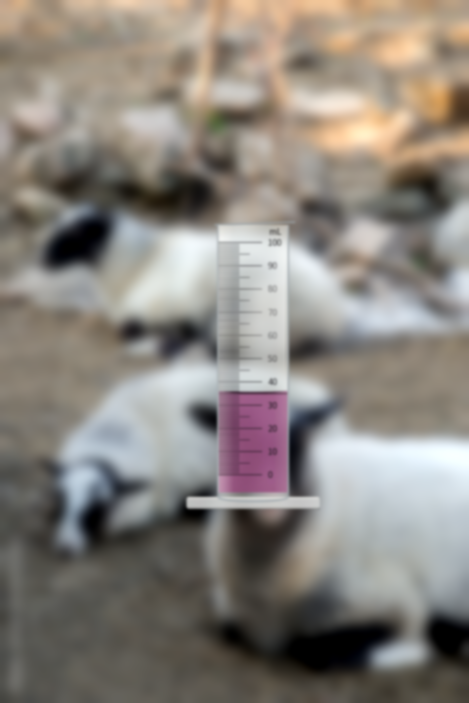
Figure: 35 mL
